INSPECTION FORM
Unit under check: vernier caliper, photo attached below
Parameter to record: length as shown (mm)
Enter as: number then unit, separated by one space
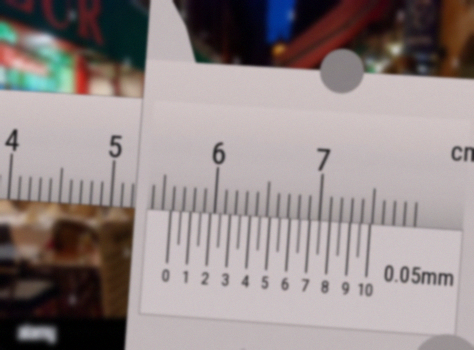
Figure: 55.8 mm
